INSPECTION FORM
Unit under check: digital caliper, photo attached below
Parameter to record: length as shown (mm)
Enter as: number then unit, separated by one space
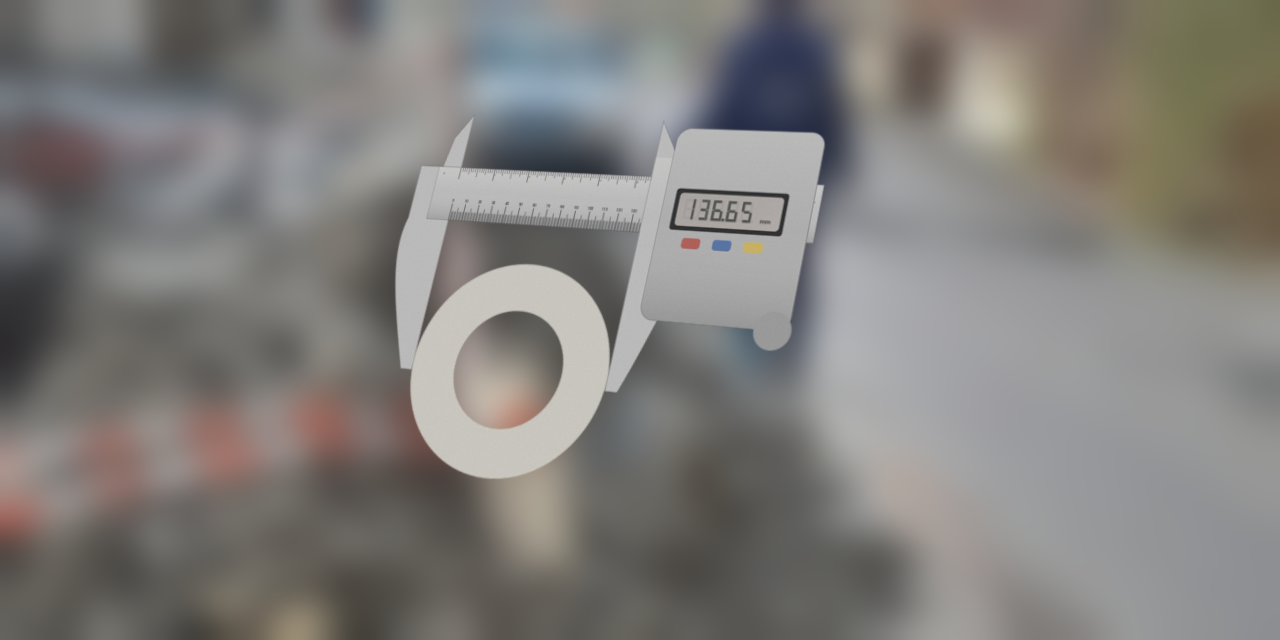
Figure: 136.65 mm
